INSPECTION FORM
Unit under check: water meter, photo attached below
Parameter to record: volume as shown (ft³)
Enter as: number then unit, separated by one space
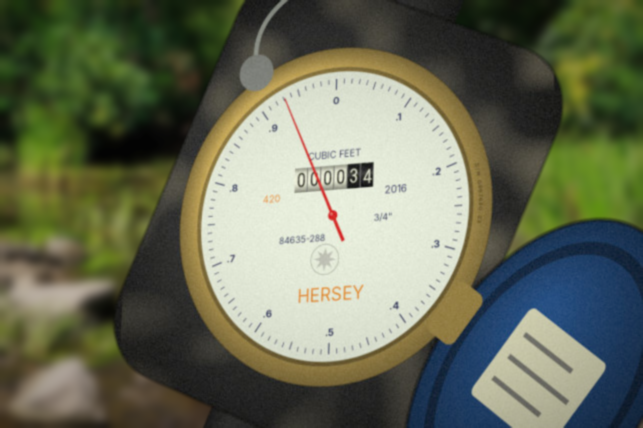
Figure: 33.93 ft³
